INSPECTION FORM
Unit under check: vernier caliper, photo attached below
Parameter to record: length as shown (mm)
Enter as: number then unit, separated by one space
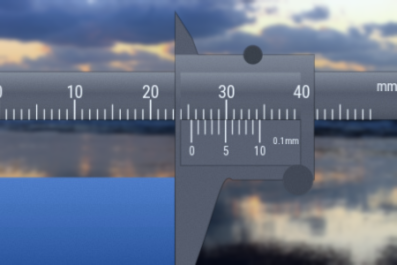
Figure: 25.4 mm
